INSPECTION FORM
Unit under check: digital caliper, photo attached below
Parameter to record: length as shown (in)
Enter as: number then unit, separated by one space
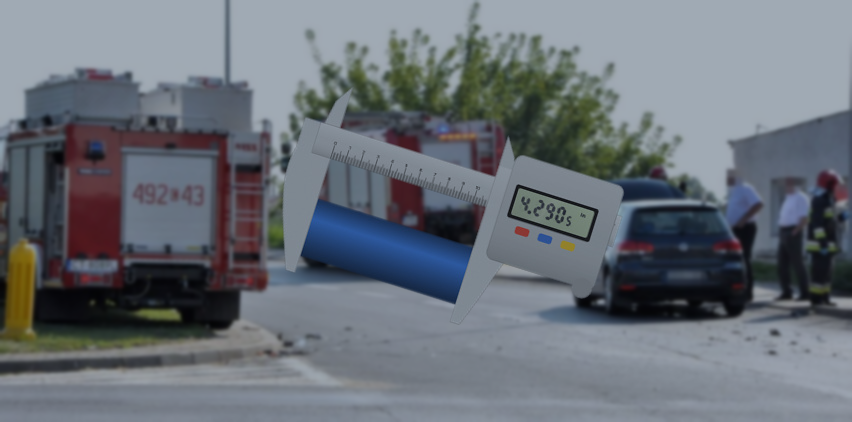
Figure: 4.2905 in
